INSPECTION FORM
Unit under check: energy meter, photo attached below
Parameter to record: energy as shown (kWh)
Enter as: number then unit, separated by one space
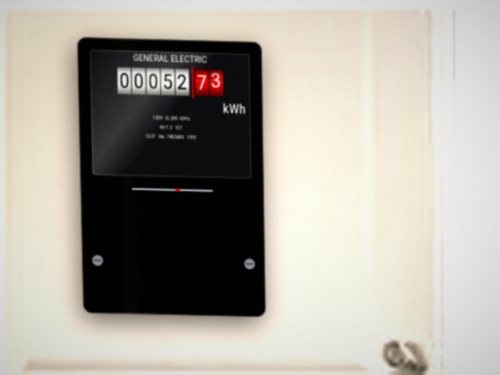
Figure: 52.73 kWh
